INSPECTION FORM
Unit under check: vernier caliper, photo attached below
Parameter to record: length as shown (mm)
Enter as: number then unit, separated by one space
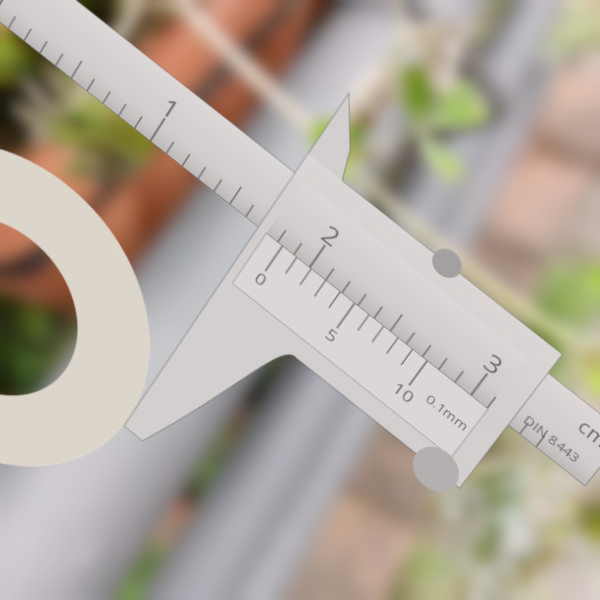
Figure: 18.3 mm
